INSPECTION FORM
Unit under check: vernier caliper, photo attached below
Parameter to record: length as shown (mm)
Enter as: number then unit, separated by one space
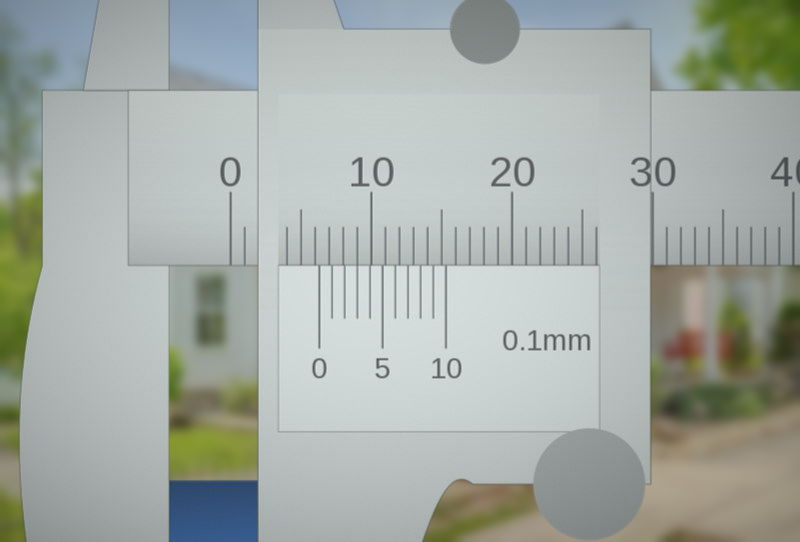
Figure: 6.3 mm
